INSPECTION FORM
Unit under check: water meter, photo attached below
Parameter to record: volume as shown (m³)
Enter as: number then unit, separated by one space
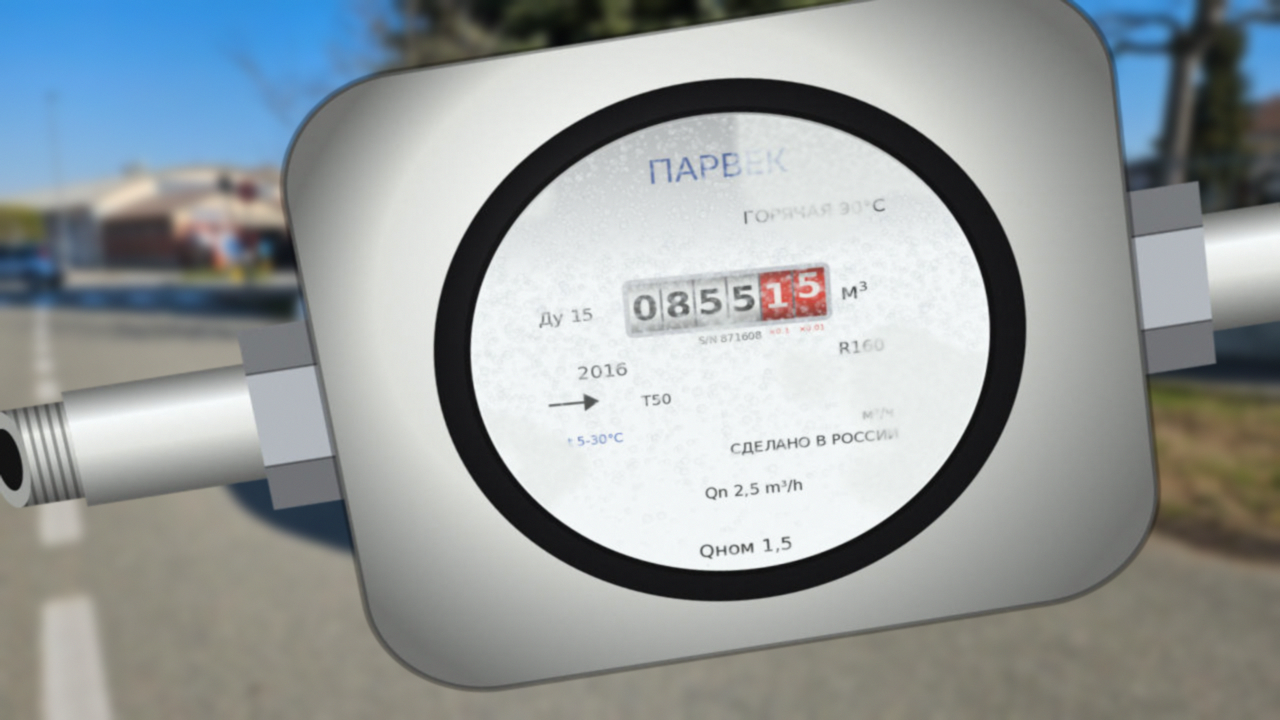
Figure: 855.15 m³
